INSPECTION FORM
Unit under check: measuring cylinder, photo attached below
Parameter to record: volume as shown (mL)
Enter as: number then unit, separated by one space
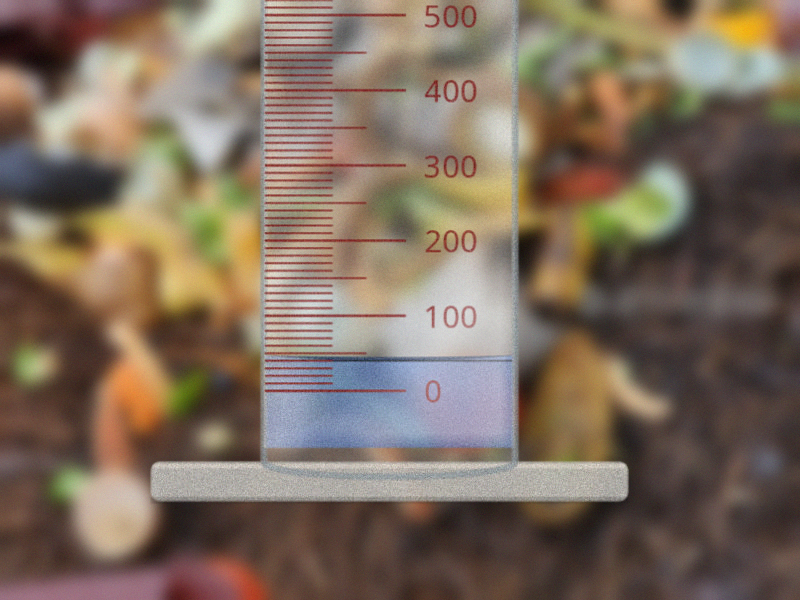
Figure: 40 mL
